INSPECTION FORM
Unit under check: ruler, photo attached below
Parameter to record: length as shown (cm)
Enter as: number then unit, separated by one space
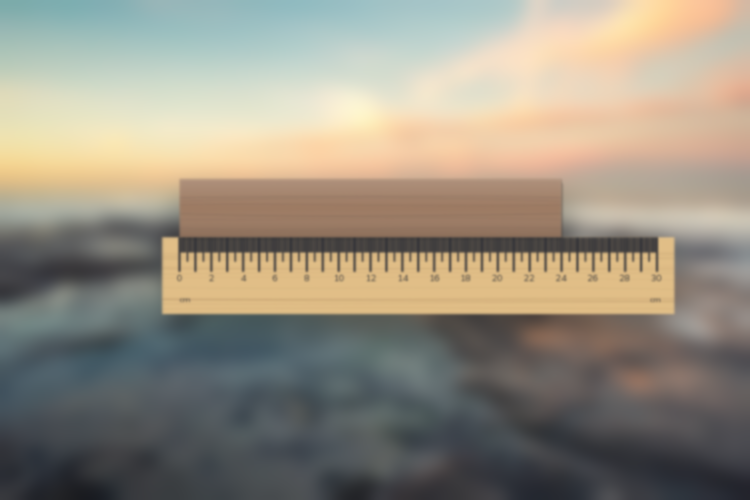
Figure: 24 cm
